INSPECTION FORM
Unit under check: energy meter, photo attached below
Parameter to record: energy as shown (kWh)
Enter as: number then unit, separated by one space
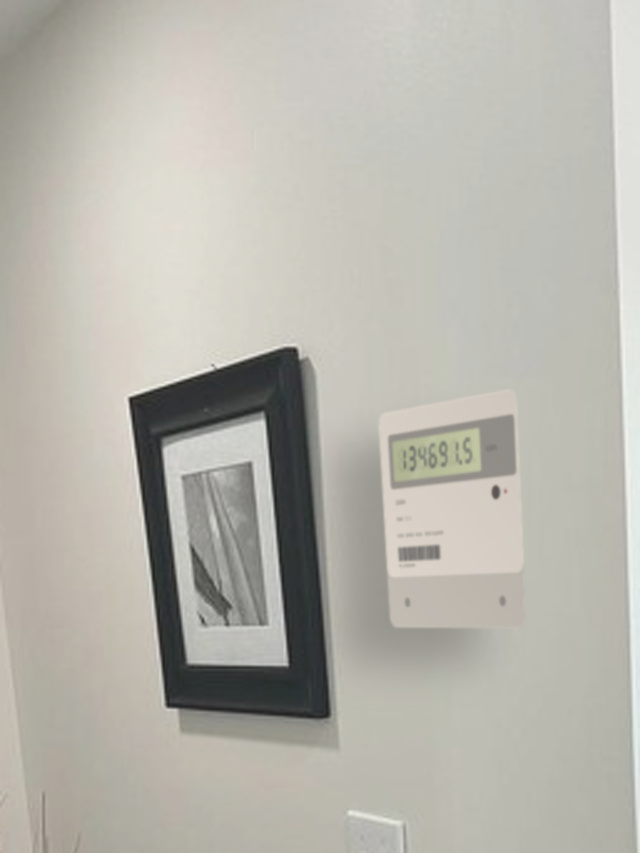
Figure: 134691.5 kWh
